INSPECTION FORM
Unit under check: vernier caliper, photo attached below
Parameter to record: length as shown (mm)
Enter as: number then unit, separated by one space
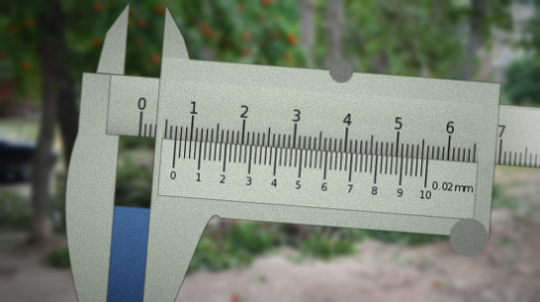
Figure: 7.0 mm
